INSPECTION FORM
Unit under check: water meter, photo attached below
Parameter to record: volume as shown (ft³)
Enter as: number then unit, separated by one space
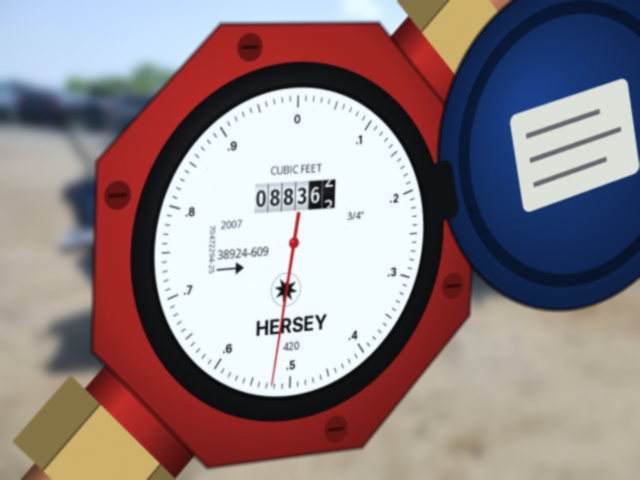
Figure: 88362.52 ft³
